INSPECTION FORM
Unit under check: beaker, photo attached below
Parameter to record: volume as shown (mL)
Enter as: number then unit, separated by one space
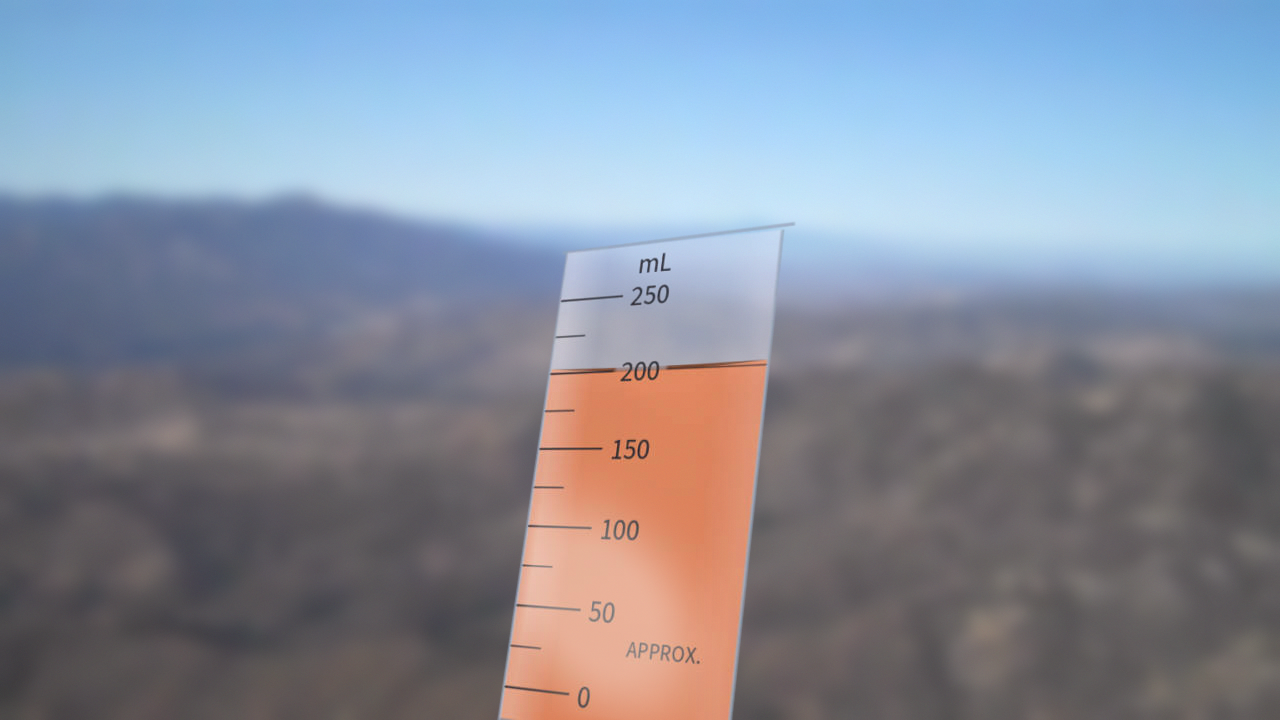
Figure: 200 mL
